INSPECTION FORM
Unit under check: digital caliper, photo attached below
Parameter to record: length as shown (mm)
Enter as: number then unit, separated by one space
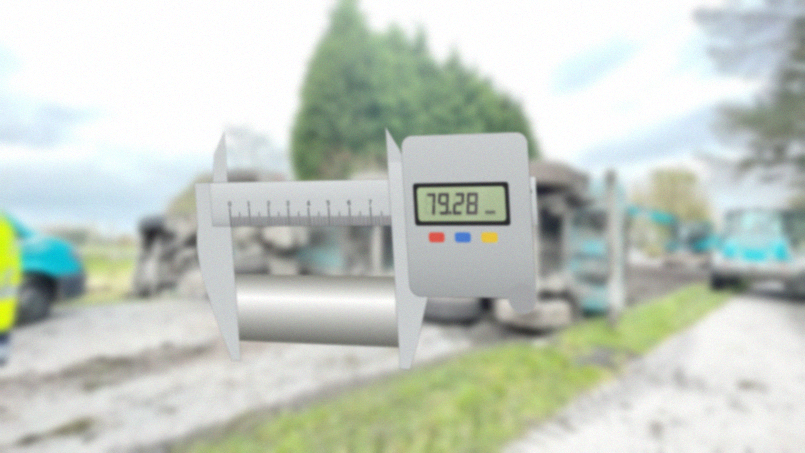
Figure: 79.28 mm
